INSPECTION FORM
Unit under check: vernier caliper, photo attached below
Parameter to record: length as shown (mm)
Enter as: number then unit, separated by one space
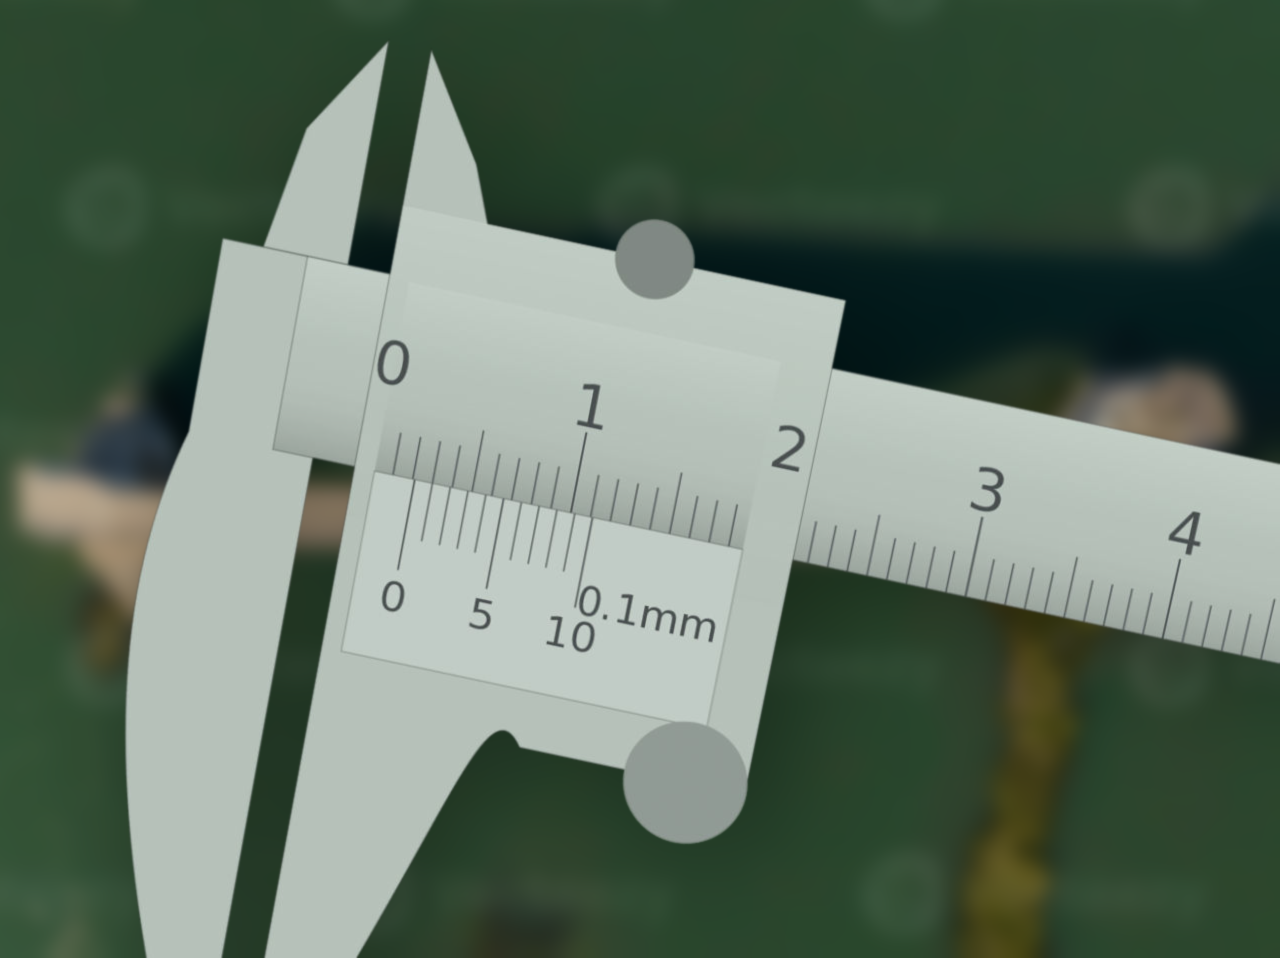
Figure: 2.1 mm
